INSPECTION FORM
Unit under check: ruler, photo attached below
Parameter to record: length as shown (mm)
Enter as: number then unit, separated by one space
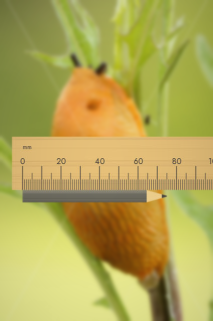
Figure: 75 mm
